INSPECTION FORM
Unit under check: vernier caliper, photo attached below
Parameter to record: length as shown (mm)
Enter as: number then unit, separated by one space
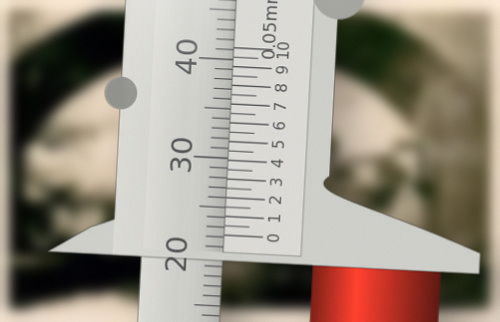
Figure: 22.2 mm
